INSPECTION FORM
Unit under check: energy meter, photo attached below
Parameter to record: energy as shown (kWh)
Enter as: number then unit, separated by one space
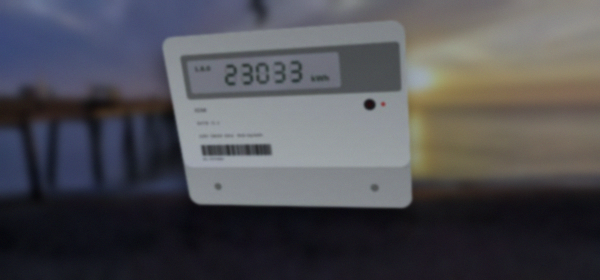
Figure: 23033 kWh
